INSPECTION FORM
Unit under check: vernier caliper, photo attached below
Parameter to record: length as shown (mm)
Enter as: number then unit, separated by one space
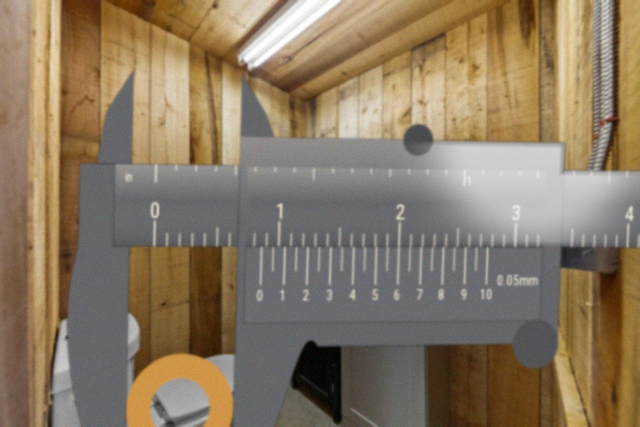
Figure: 8.6 mm
